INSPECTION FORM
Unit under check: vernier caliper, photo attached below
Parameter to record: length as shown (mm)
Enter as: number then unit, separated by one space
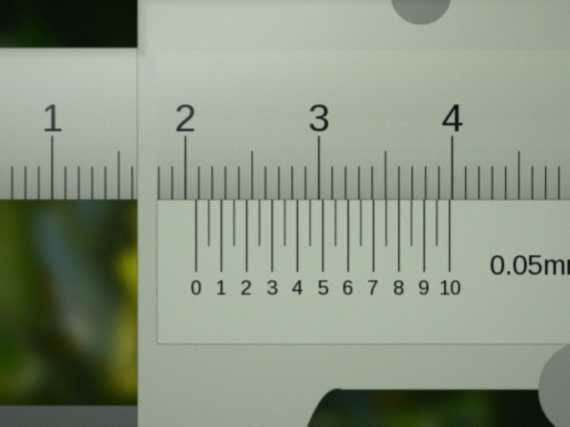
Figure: 20.8 mm
